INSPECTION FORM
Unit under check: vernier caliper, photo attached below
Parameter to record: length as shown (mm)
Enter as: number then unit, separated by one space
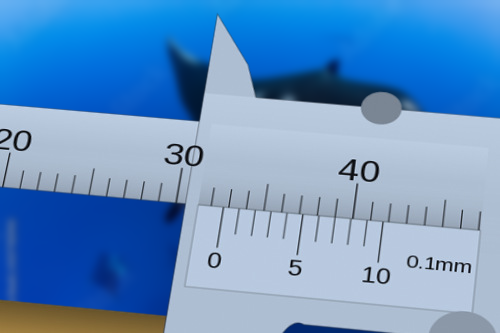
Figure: 32.7 mm
